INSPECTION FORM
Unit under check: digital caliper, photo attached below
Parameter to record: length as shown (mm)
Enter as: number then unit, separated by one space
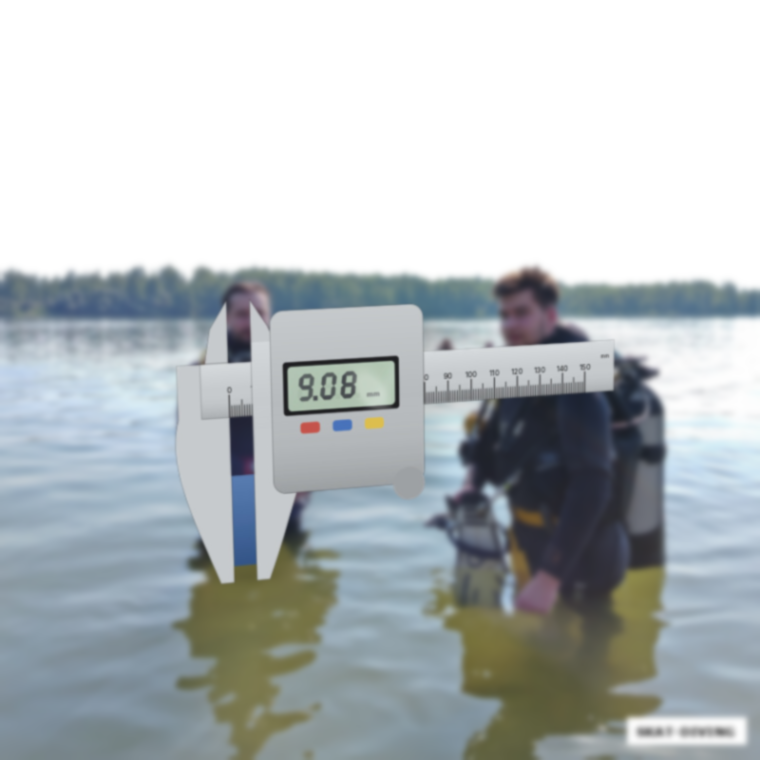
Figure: 9.08 mm
